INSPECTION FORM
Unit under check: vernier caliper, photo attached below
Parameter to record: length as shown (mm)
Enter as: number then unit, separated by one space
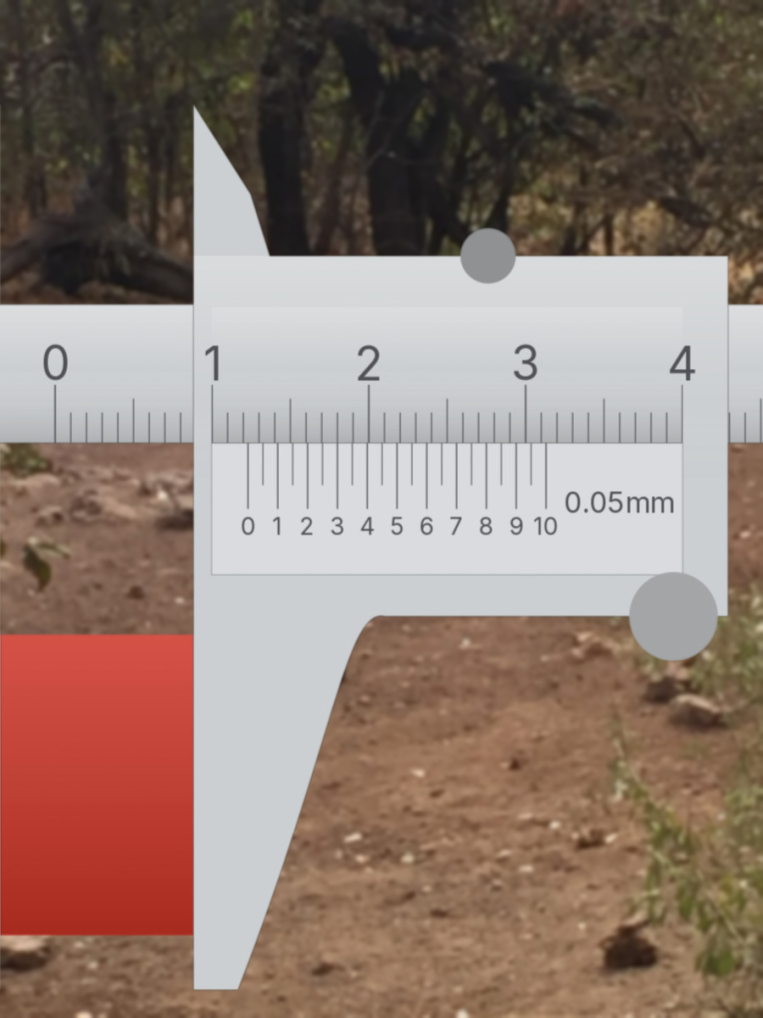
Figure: 12.3 mm
